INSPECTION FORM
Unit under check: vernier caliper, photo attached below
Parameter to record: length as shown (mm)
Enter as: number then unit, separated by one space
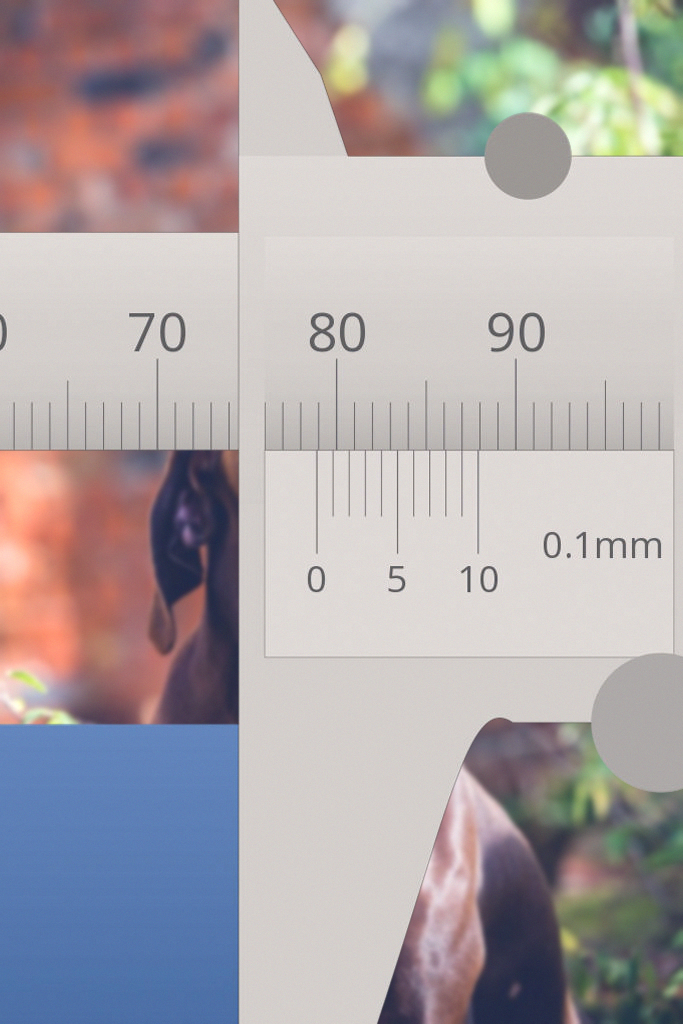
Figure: 78.9 mm
